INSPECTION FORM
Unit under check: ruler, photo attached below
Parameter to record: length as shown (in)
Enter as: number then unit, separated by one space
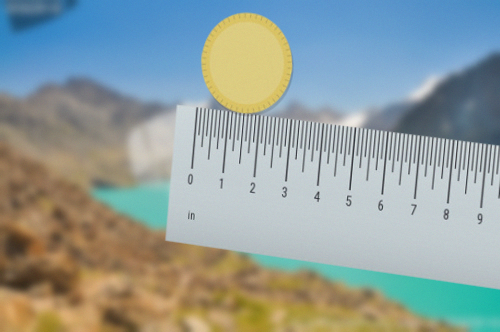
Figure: 2.875 in
